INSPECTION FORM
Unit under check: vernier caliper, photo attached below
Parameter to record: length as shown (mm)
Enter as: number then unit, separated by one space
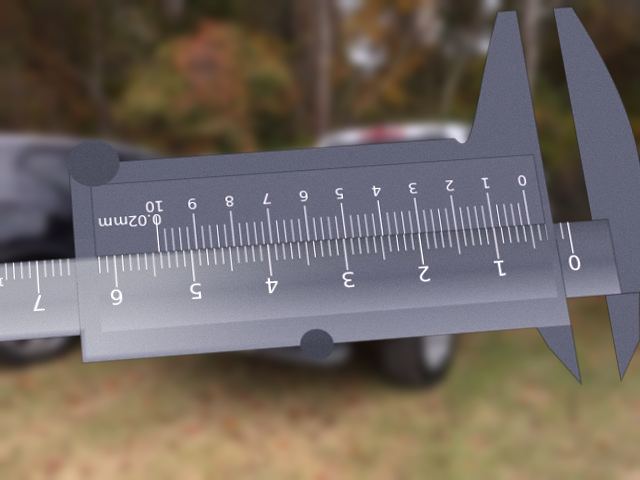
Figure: 5.2 mm
